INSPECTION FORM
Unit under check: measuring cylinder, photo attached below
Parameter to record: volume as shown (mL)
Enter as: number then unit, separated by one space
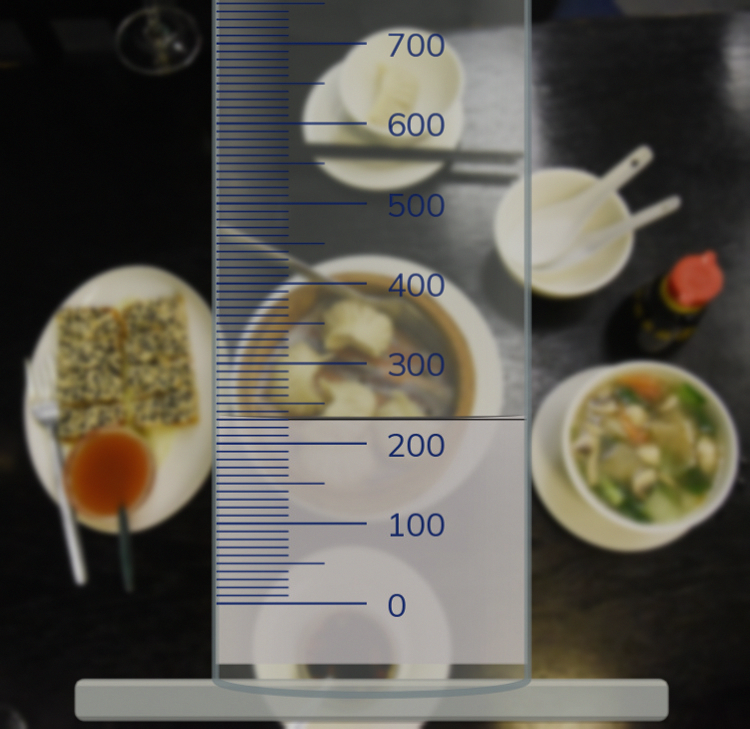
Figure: 230 mL
